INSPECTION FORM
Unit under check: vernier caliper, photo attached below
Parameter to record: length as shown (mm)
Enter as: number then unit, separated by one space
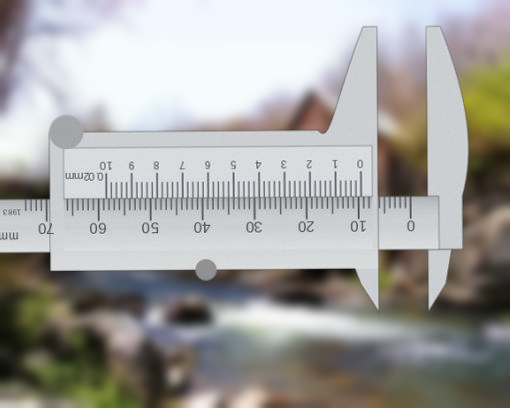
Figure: 9.5 mm
